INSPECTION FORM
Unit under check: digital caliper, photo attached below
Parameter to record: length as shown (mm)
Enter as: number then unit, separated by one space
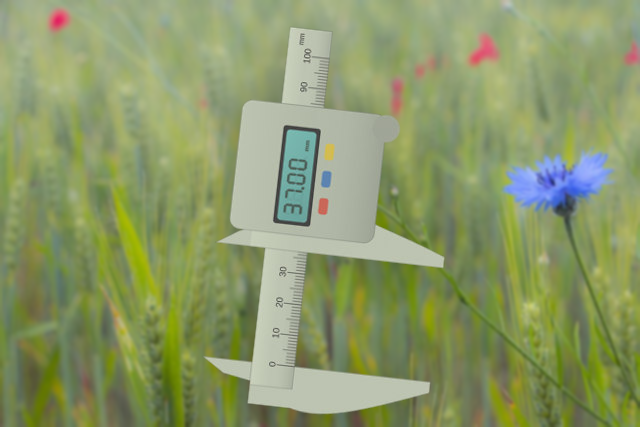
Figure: 37.00 mm
